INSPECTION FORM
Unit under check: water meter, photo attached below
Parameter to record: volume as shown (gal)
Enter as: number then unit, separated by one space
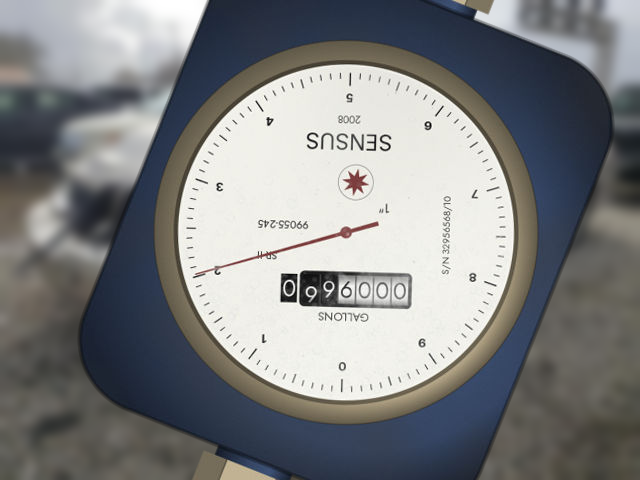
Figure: 9662.0 gal
